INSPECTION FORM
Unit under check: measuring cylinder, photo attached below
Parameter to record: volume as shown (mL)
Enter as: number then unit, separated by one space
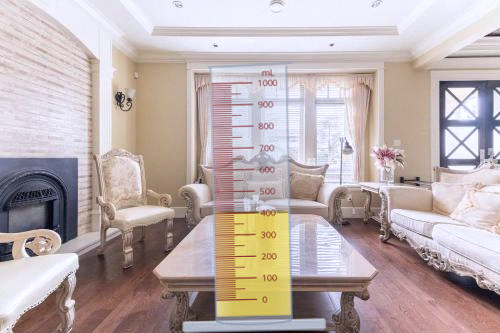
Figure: 400 mL
